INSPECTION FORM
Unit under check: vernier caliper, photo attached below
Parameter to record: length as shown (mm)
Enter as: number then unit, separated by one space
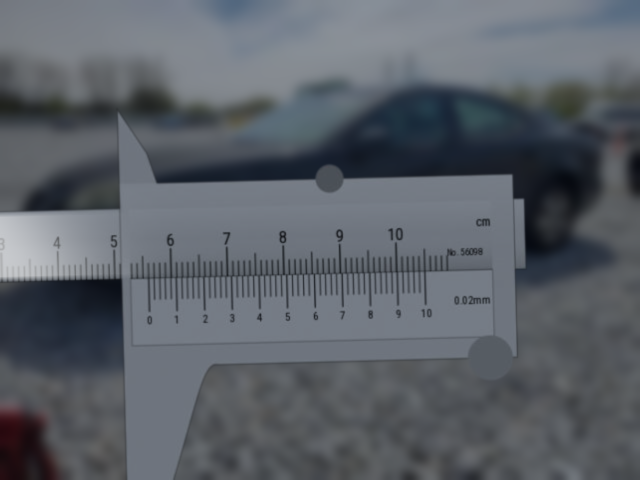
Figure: 56.0 mm
